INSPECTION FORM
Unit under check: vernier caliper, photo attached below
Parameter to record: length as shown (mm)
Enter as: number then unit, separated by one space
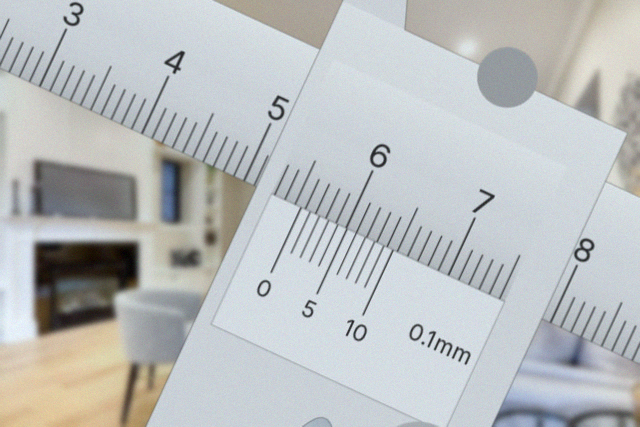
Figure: 55.6 mm
